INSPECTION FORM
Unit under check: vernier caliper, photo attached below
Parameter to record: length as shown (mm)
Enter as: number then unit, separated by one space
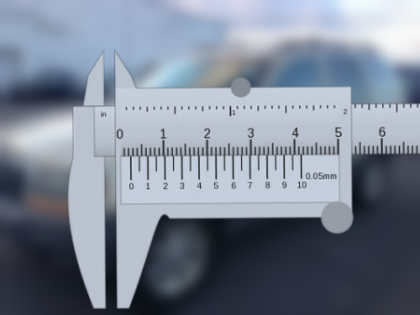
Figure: 2.5 mm
